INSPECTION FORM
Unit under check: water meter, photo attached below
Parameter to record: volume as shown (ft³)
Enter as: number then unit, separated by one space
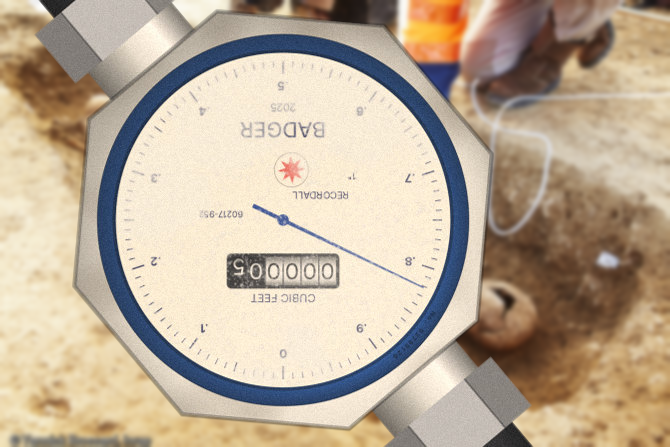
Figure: 4.82 ft³
